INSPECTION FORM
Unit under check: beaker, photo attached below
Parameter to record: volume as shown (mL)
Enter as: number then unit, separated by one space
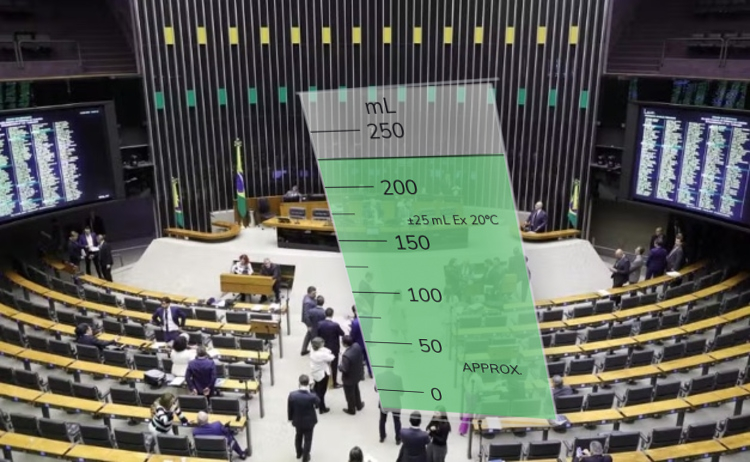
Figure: 225 mL
